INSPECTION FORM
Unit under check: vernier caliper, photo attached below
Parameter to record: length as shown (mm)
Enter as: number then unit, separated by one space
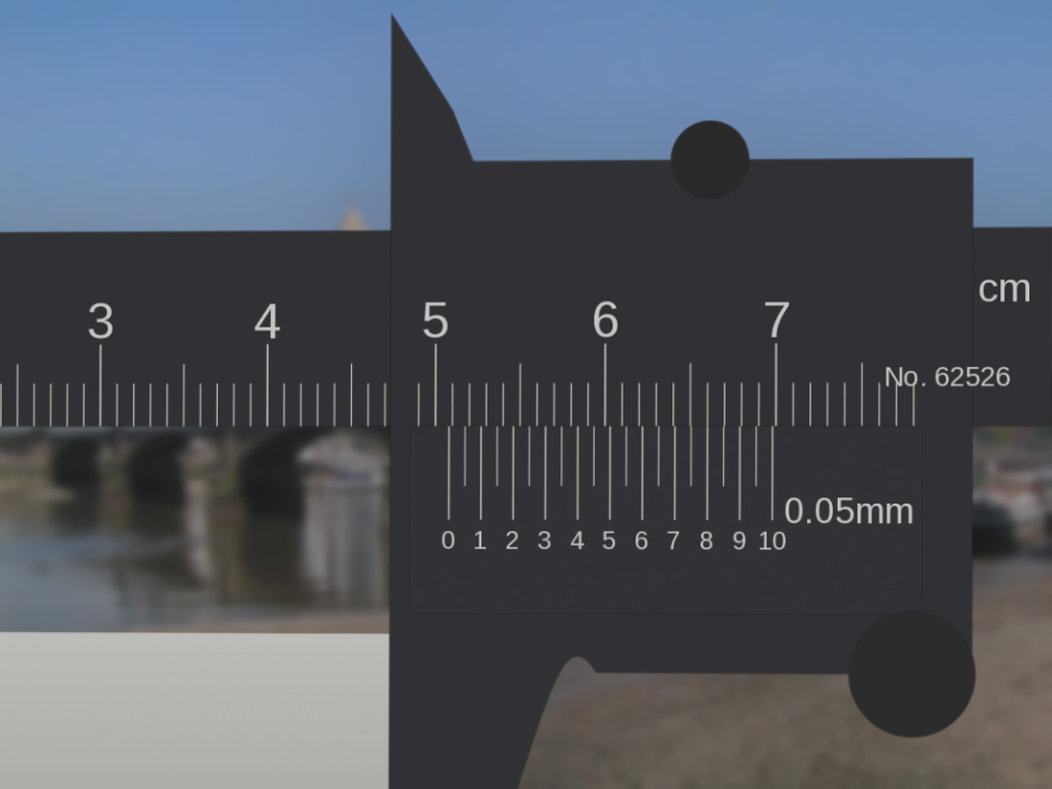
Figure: 50.8 mm
